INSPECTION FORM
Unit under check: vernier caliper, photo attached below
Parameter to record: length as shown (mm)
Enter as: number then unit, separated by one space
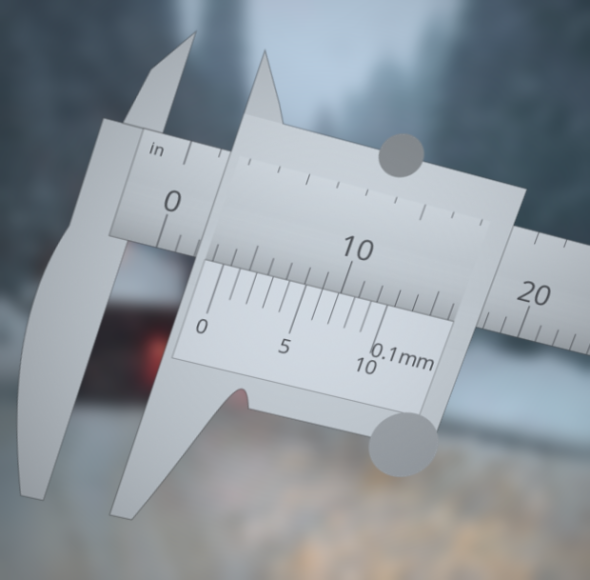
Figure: 3.6 mm
